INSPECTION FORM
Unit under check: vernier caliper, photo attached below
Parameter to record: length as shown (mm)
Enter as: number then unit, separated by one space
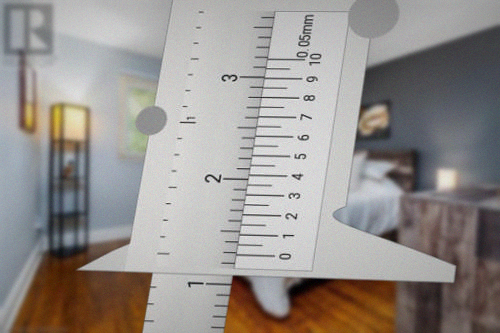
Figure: 12.8 mm
